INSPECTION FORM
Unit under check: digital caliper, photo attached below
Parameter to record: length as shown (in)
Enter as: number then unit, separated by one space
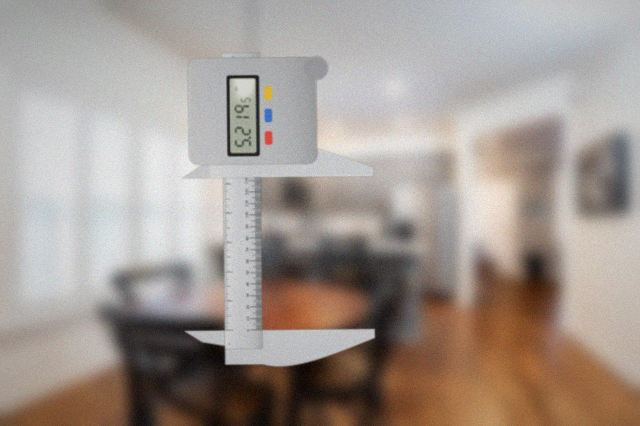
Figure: 5.2195 in
